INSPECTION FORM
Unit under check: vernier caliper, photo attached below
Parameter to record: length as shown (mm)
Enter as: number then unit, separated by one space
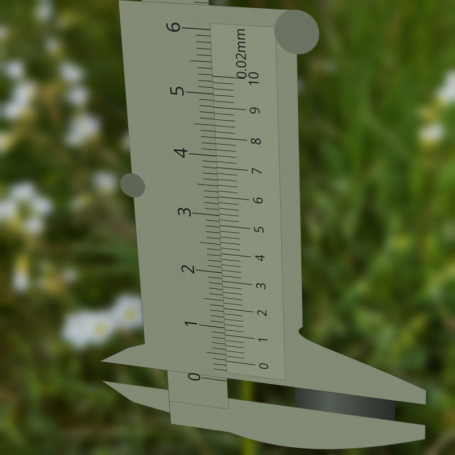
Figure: 3.8 mm
